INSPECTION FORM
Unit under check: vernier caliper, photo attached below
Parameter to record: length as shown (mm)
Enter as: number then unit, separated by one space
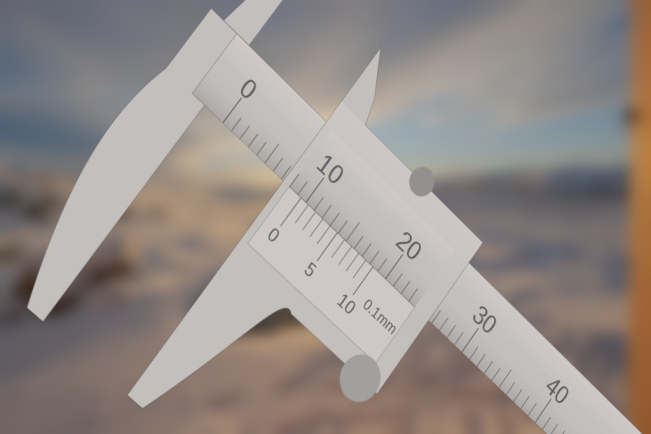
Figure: 9.4 mm
